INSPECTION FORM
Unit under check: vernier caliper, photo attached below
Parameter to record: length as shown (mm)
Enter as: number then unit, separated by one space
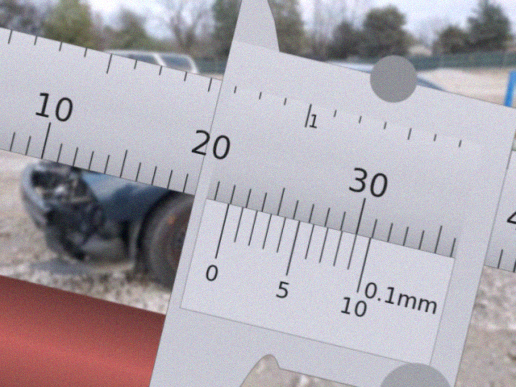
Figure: 21.9 mm
